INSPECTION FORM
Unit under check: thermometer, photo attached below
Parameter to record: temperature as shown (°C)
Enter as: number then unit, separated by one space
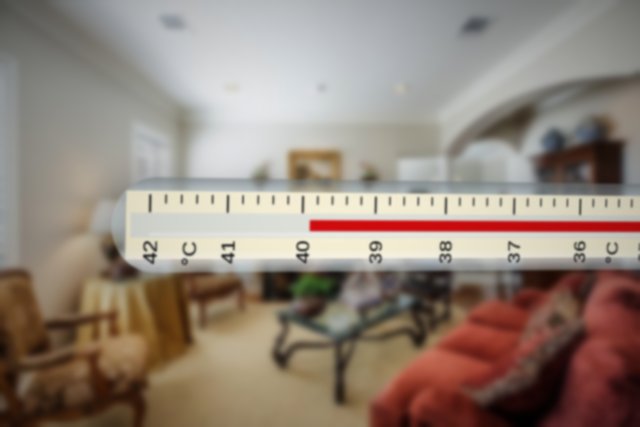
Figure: 39.9 °C
